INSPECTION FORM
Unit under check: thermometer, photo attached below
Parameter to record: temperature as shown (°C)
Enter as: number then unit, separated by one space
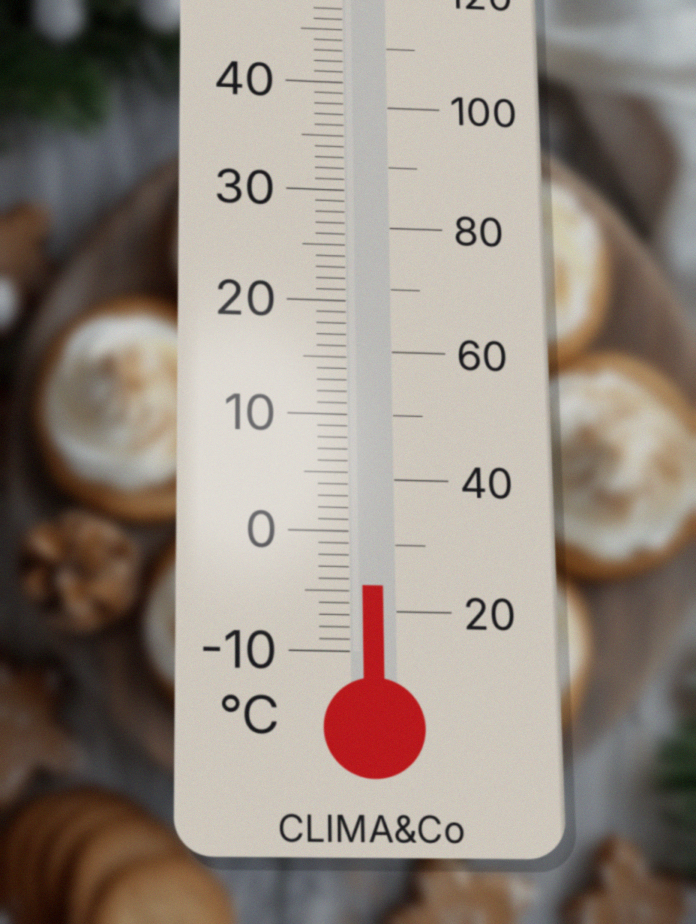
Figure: -4.5 °C
